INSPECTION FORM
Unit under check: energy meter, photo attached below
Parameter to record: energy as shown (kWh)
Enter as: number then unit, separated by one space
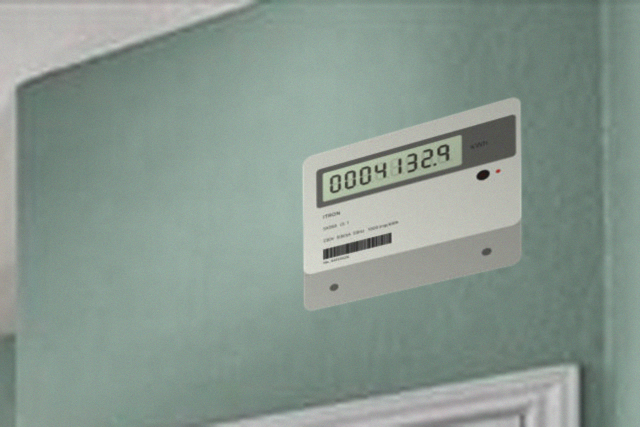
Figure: 4132.9 kWh
